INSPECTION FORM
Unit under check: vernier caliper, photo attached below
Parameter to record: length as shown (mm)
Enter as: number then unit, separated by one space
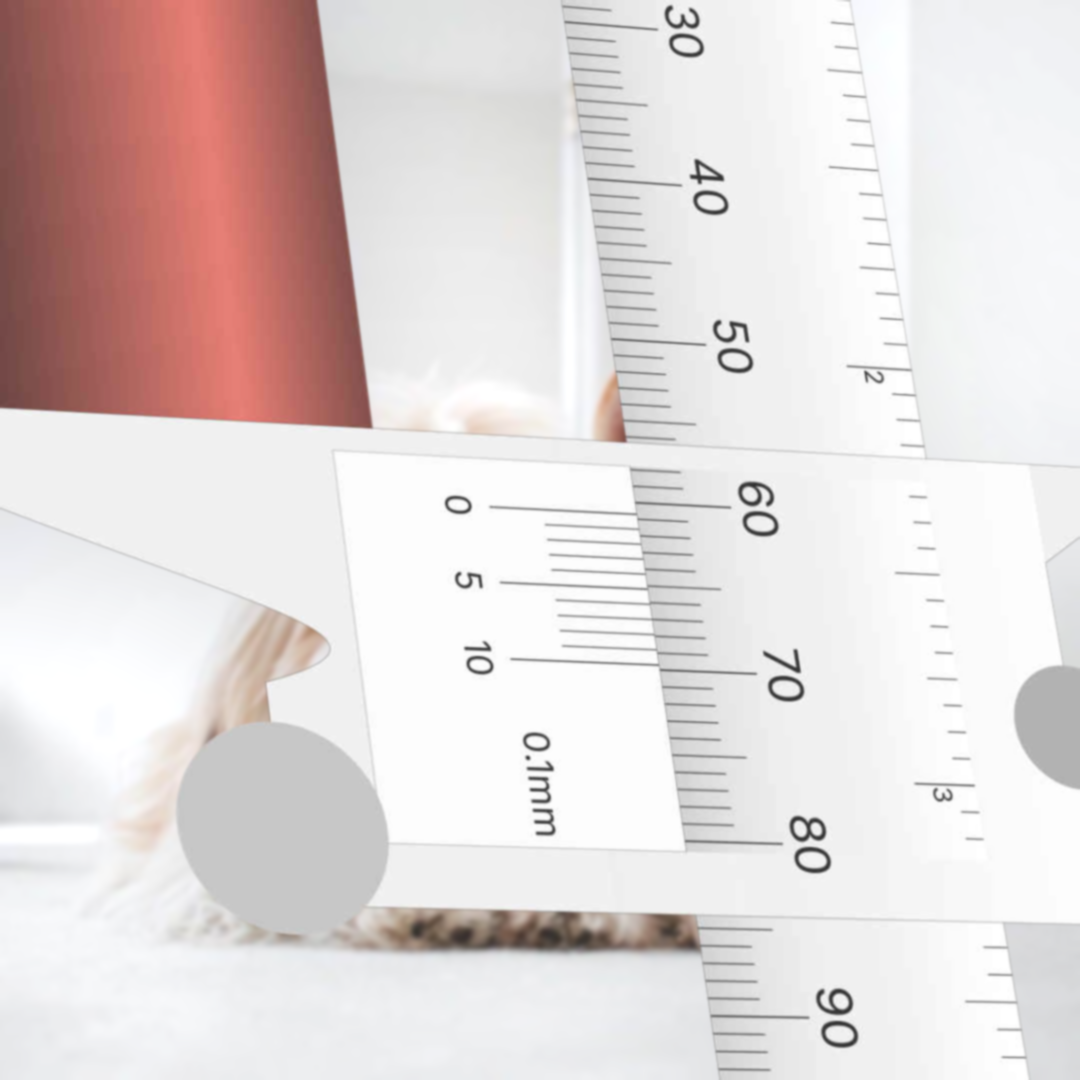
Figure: 60.7 mm
